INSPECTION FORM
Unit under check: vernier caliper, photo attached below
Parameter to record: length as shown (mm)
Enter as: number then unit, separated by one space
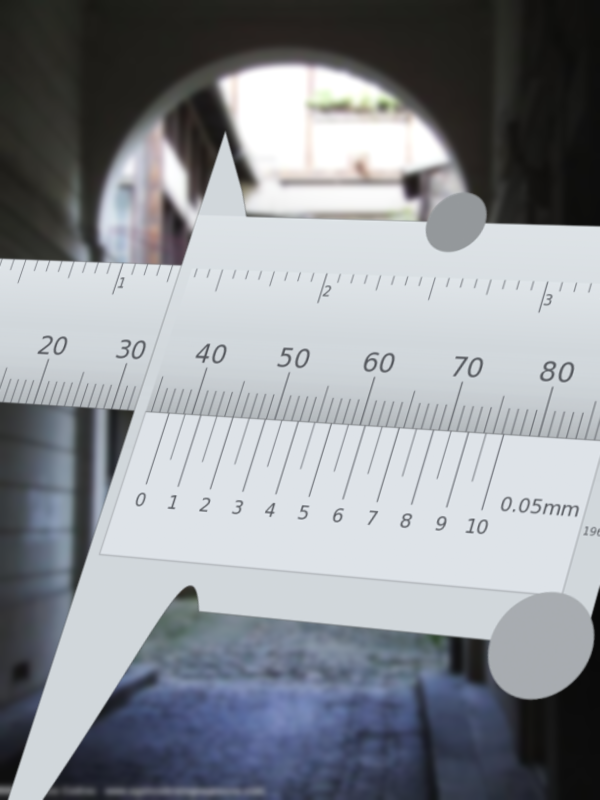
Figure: 37.2 mm
